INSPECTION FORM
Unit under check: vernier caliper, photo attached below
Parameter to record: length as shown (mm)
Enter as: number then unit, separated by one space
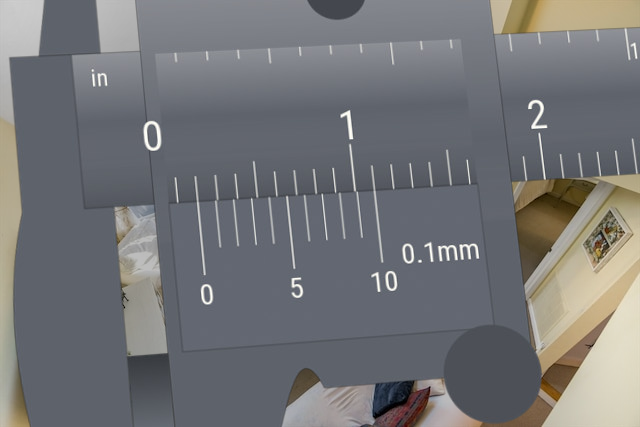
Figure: 2.0 mm
